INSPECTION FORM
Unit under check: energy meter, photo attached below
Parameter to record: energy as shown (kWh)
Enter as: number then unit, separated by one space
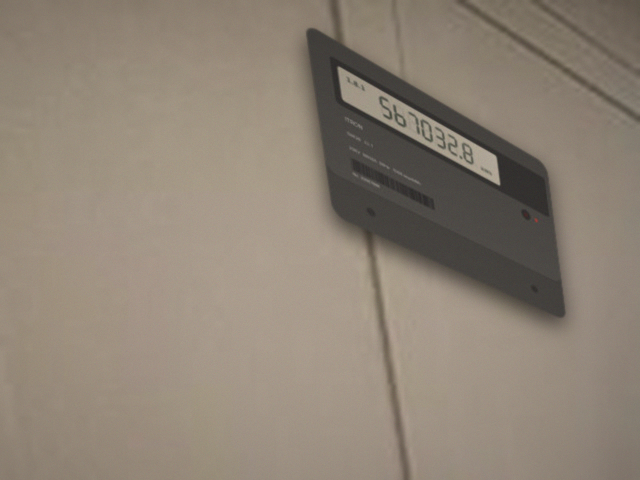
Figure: 567032.8 kWh
